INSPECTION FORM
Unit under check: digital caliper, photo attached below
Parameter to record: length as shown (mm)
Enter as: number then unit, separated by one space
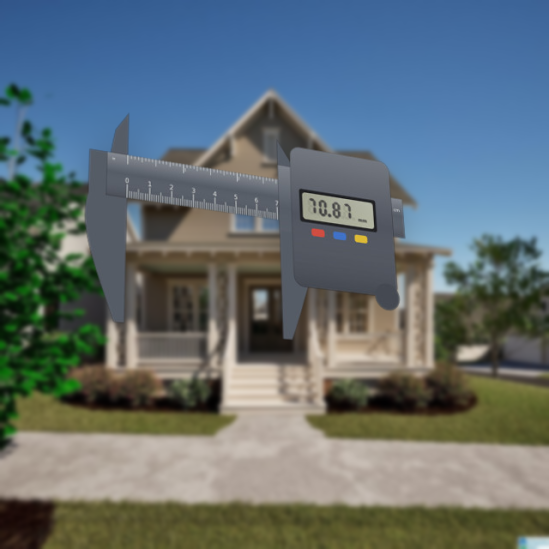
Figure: 70.87 mm
